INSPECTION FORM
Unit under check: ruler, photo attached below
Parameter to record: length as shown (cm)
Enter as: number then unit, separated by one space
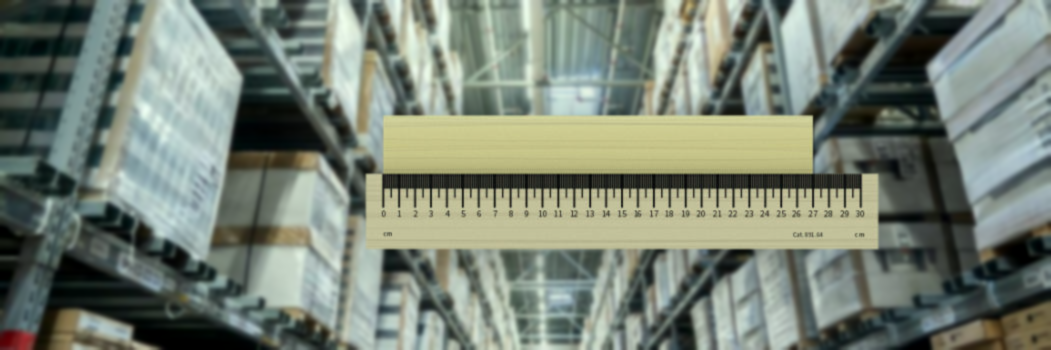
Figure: 27 cm
